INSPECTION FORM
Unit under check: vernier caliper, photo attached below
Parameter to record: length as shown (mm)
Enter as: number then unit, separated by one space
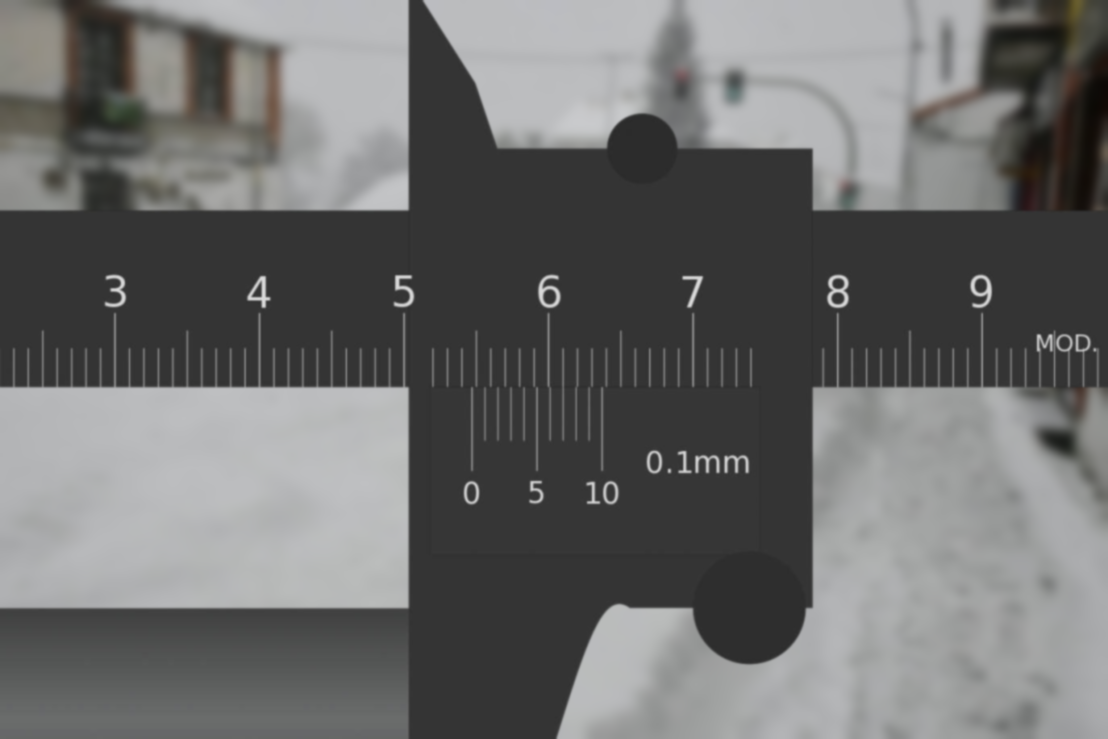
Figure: 54.7 mm
